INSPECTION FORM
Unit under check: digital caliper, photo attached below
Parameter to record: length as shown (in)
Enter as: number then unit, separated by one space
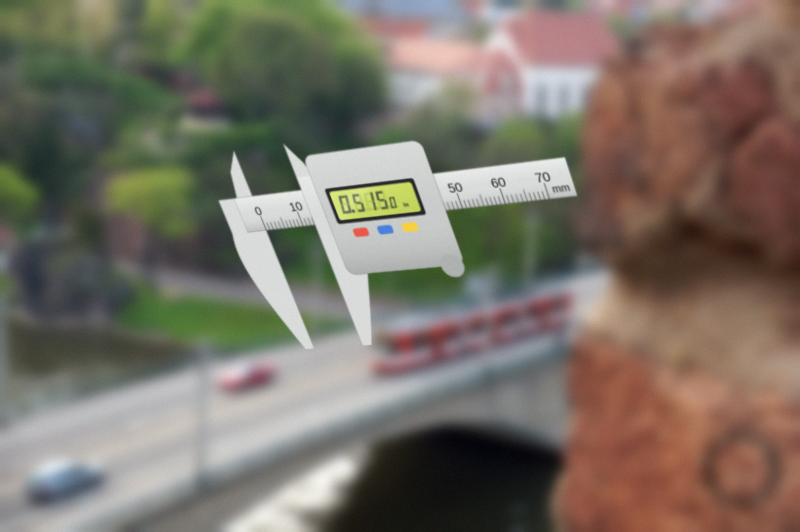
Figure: 0.5150 in
